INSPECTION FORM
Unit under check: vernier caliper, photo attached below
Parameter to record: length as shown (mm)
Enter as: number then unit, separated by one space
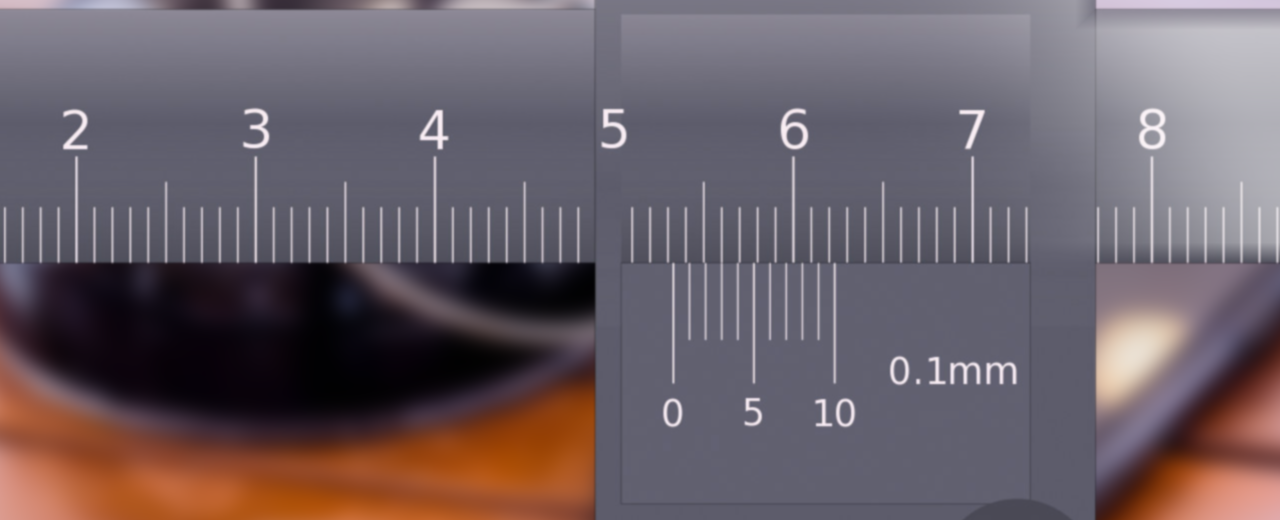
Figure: 53.3 mm
